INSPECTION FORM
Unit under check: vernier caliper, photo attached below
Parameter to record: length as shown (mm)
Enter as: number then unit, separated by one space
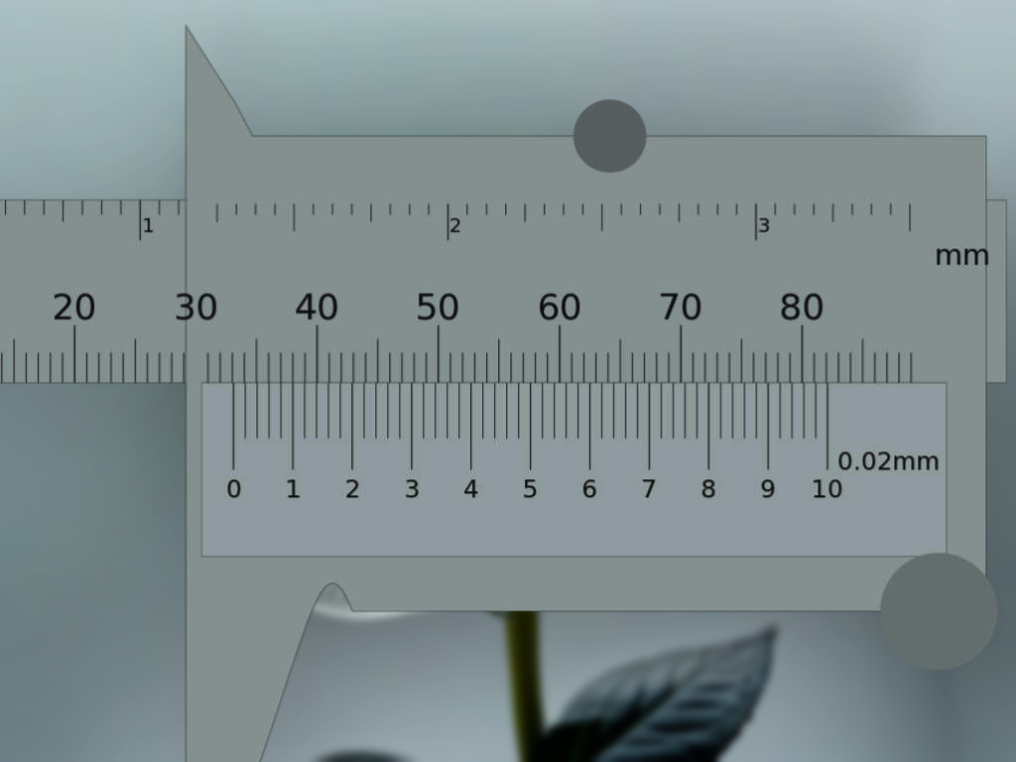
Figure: 33.1 mm
